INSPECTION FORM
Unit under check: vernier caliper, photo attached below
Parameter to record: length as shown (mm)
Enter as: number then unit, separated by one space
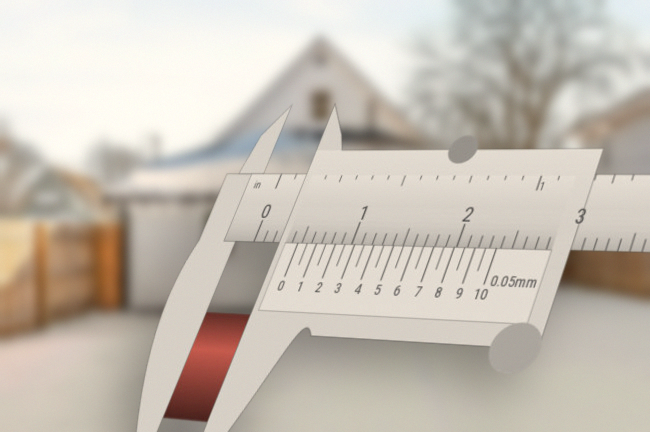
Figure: 4.6 mm
